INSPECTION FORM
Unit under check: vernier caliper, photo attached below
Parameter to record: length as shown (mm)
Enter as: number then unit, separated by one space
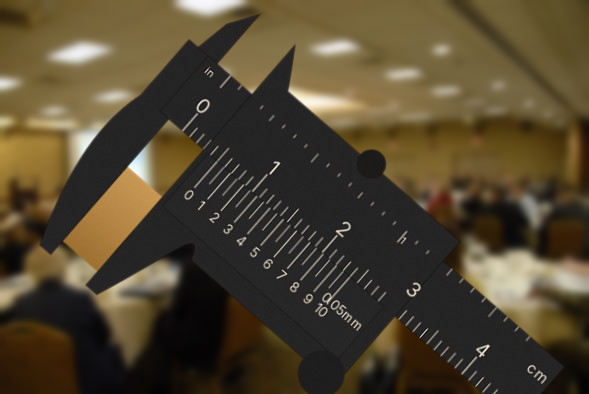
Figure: 5.0 mm
